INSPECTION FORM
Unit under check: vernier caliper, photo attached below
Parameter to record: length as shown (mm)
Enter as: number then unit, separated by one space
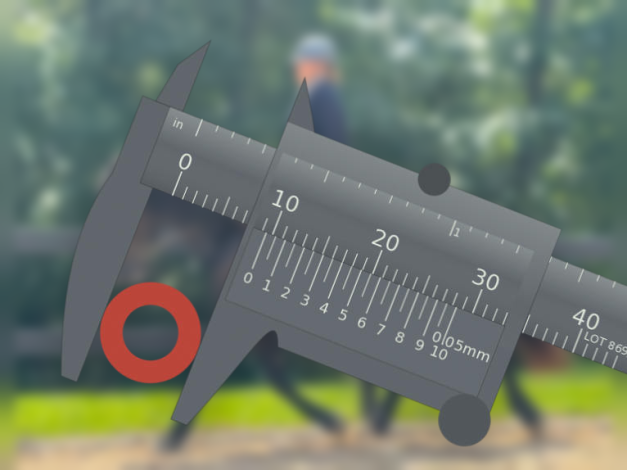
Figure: 9.4 mm
